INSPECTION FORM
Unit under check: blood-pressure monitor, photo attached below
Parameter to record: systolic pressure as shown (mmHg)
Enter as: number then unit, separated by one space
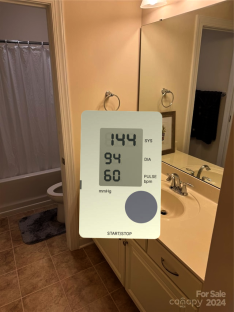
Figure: 144 mmHg
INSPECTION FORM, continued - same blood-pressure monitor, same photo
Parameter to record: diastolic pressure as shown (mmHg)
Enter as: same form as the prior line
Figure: 94 mmHg
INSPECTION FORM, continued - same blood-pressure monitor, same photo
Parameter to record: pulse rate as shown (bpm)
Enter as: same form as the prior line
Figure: 60 bpm
